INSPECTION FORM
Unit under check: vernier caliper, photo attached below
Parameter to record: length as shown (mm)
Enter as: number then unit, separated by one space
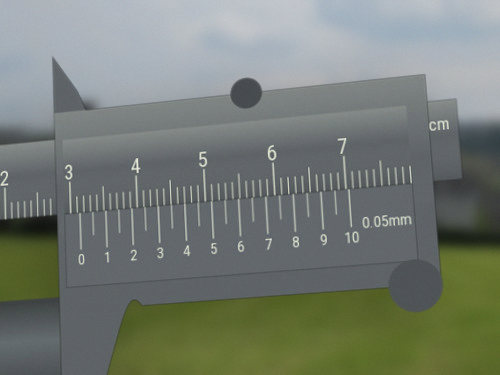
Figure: 31.4 mm
